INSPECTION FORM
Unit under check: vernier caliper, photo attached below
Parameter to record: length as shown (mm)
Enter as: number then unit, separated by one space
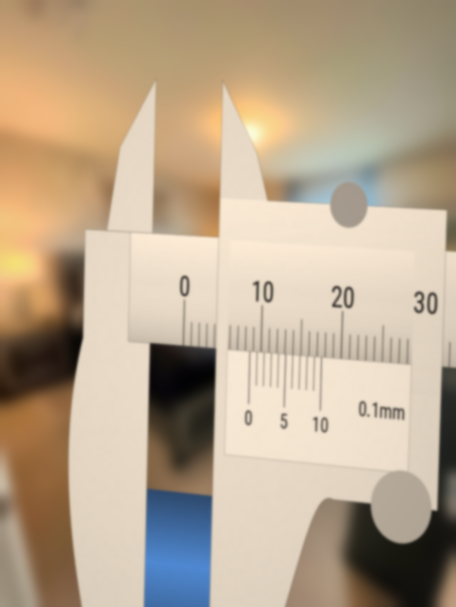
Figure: 8.6 mm
